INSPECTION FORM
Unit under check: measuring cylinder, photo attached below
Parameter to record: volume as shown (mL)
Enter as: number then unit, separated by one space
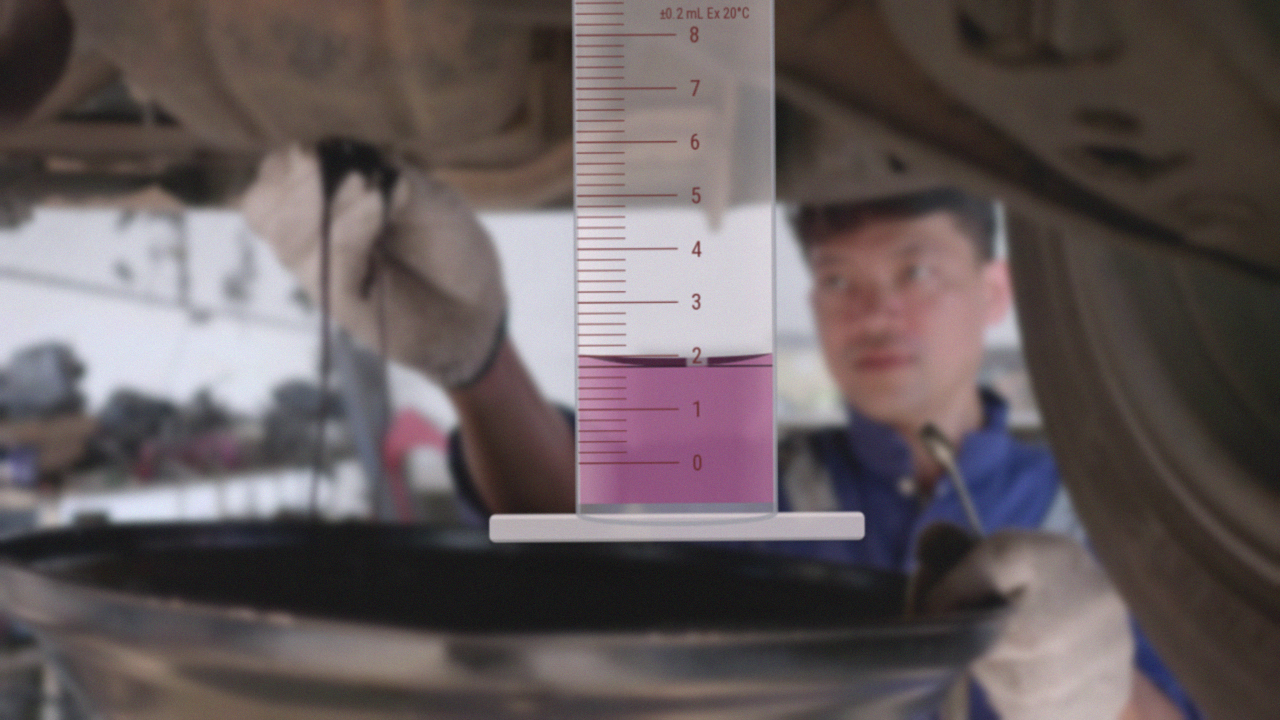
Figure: 1.8 mL
